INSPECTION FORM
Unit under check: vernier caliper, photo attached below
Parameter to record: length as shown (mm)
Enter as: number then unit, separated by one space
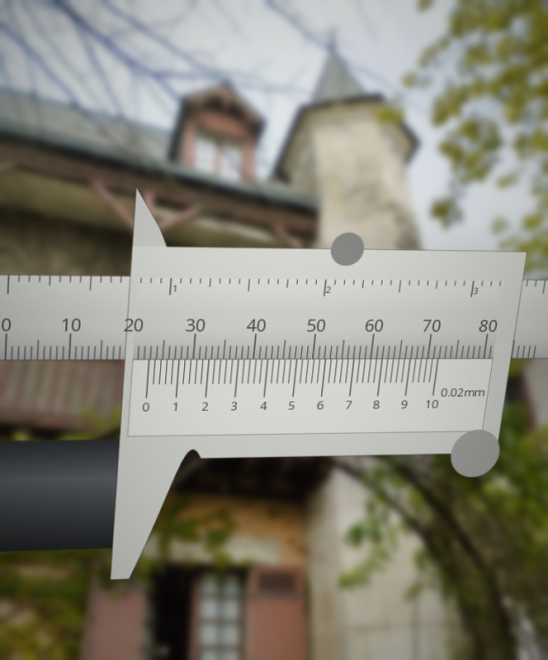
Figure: 22.8 mm
